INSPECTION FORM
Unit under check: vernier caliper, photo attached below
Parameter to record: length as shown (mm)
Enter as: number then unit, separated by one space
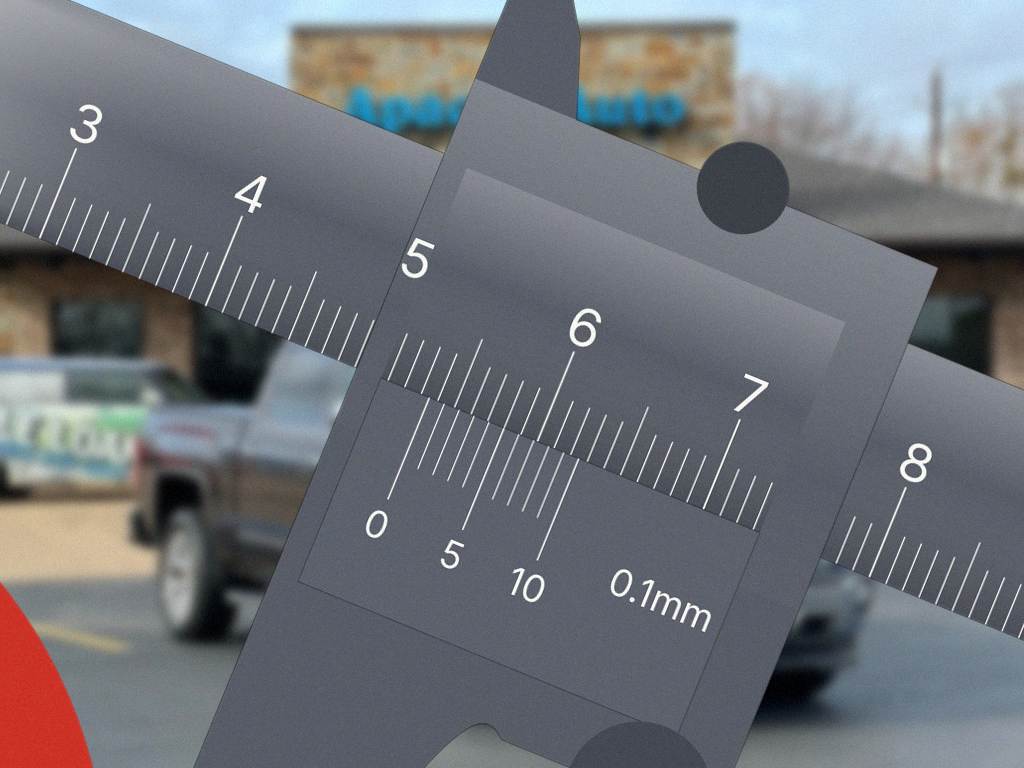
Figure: 53.5 mm
